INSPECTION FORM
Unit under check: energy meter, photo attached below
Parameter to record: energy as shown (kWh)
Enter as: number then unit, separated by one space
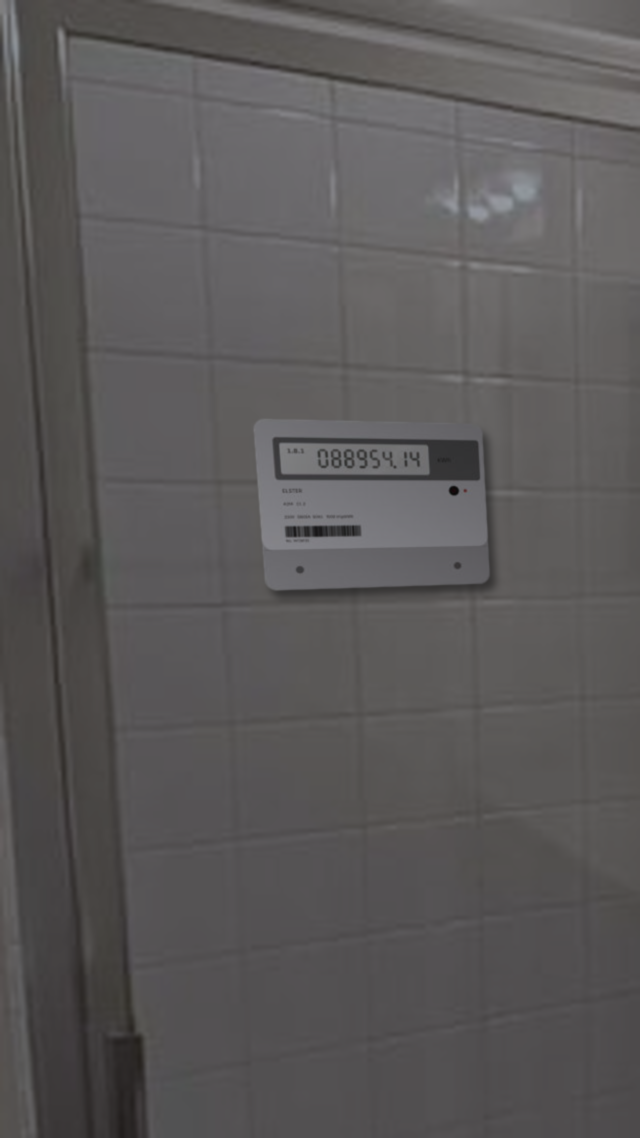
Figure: 88954.14 kWh
